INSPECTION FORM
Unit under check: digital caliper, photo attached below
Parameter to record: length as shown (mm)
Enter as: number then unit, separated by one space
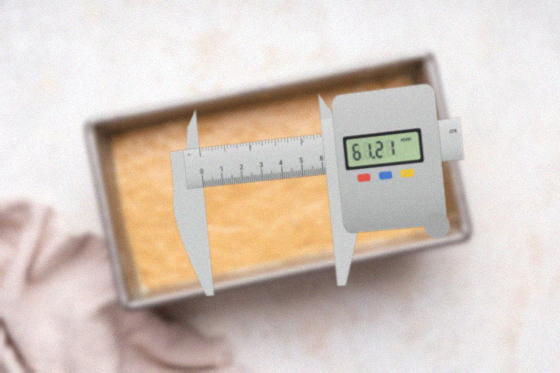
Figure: 61.21 mm
